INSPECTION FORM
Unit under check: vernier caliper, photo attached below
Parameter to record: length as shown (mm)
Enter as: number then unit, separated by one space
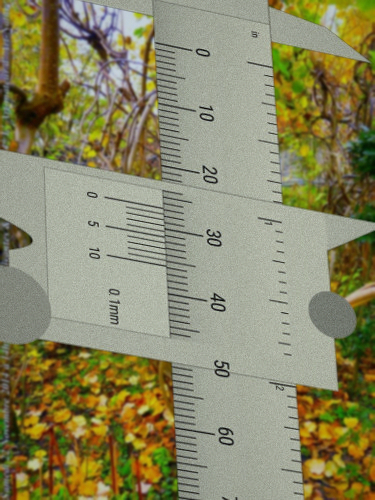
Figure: 26.8 mm
